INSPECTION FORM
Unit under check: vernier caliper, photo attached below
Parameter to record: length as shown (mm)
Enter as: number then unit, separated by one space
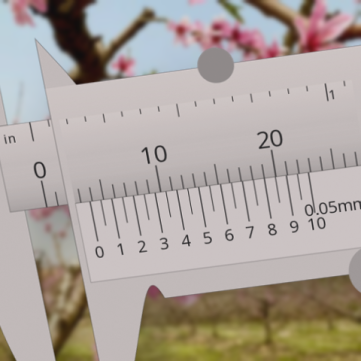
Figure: 3.8 mm
